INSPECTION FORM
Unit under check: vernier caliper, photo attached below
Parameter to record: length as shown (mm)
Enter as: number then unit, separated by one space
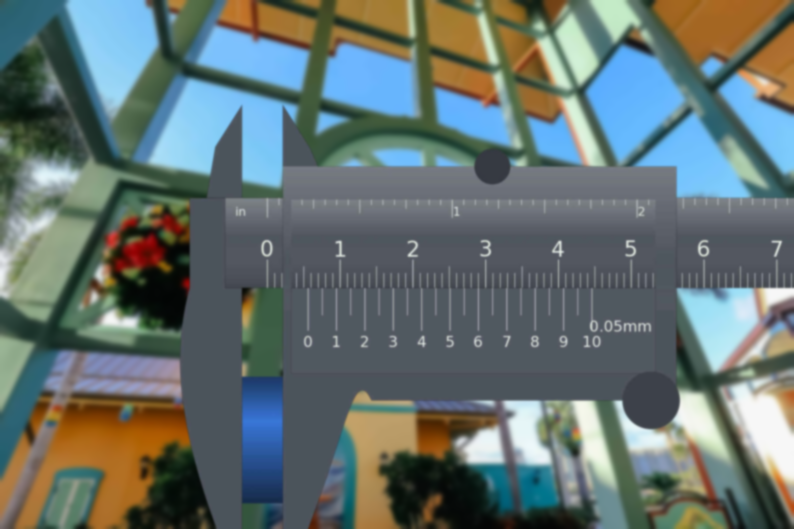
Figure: 5.6 mm
